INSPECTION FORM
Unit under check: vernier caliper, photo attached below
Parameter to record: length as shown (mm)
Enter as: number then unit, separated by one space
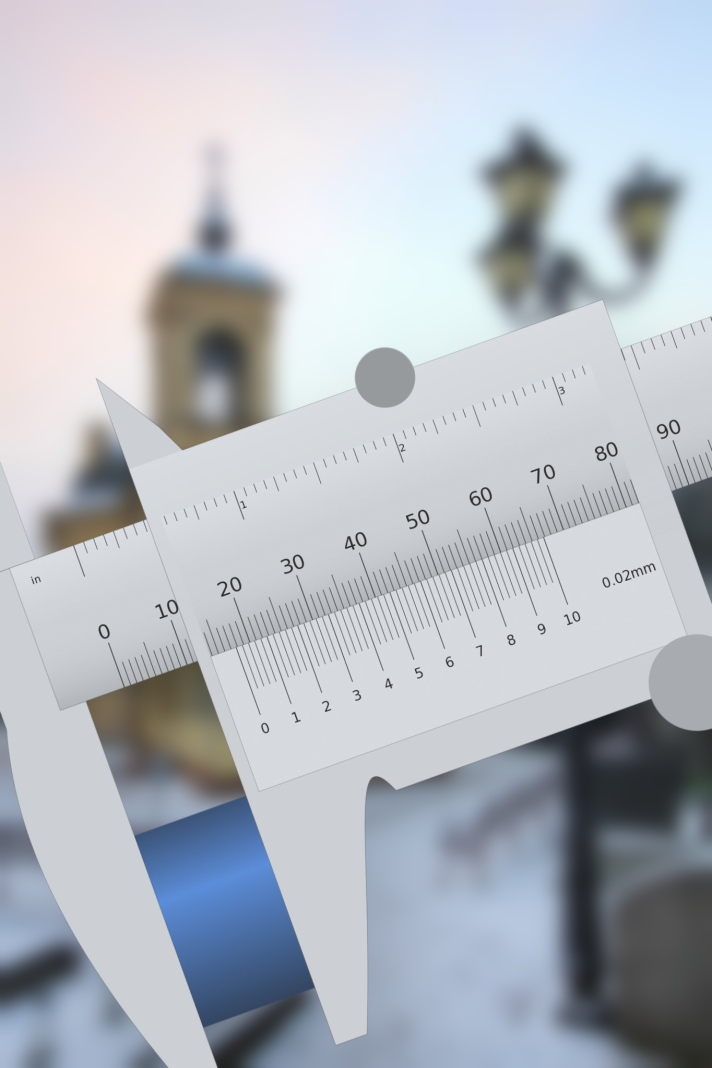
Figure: 17.8 mm
